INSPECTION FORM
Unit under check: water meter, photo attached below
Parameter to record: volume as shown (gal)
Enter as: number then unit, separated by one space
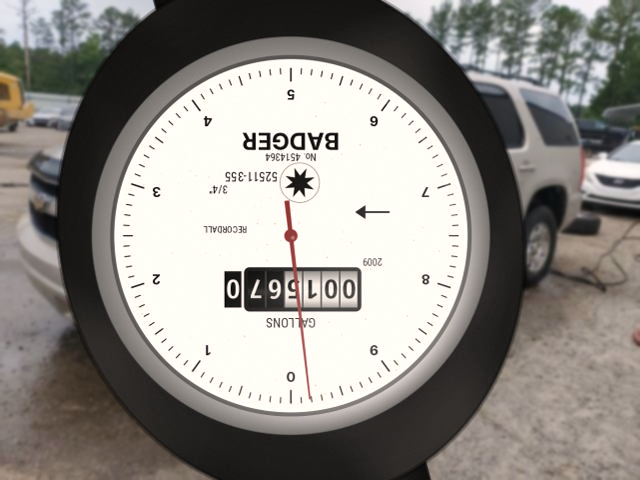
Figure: 15669.8 gal
